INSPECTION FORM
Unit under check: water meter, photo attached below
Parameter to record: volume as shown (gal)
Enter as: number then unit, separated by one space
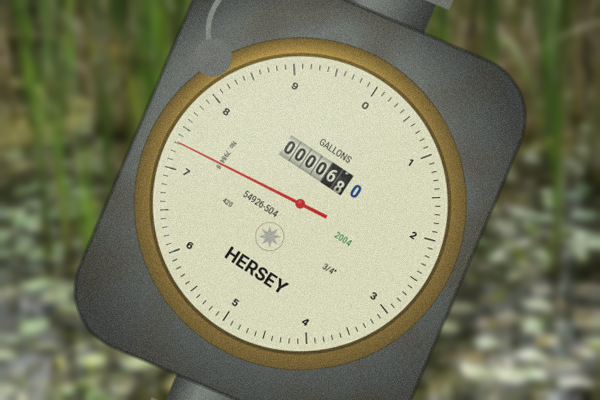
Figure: 677.3 gal
